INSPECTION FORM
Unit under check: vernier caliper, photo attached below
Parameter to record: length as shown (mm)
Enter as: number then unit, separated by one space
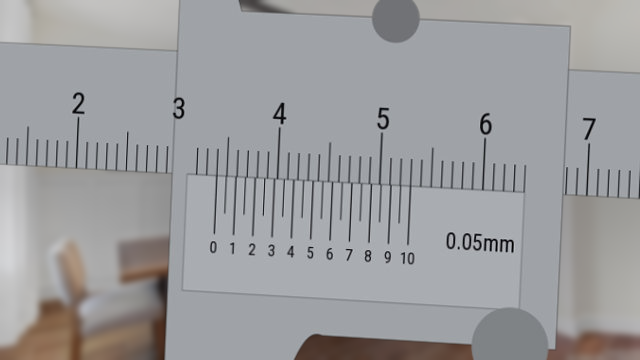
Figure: 34.0 mm
